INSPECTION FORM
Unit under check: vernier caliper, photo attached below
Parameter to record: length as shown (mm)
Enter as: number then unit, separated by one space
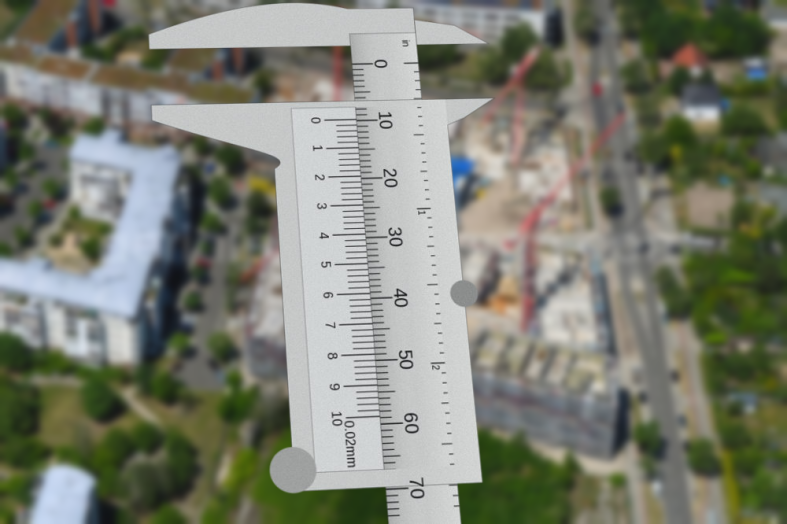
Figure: 9.8 mm
